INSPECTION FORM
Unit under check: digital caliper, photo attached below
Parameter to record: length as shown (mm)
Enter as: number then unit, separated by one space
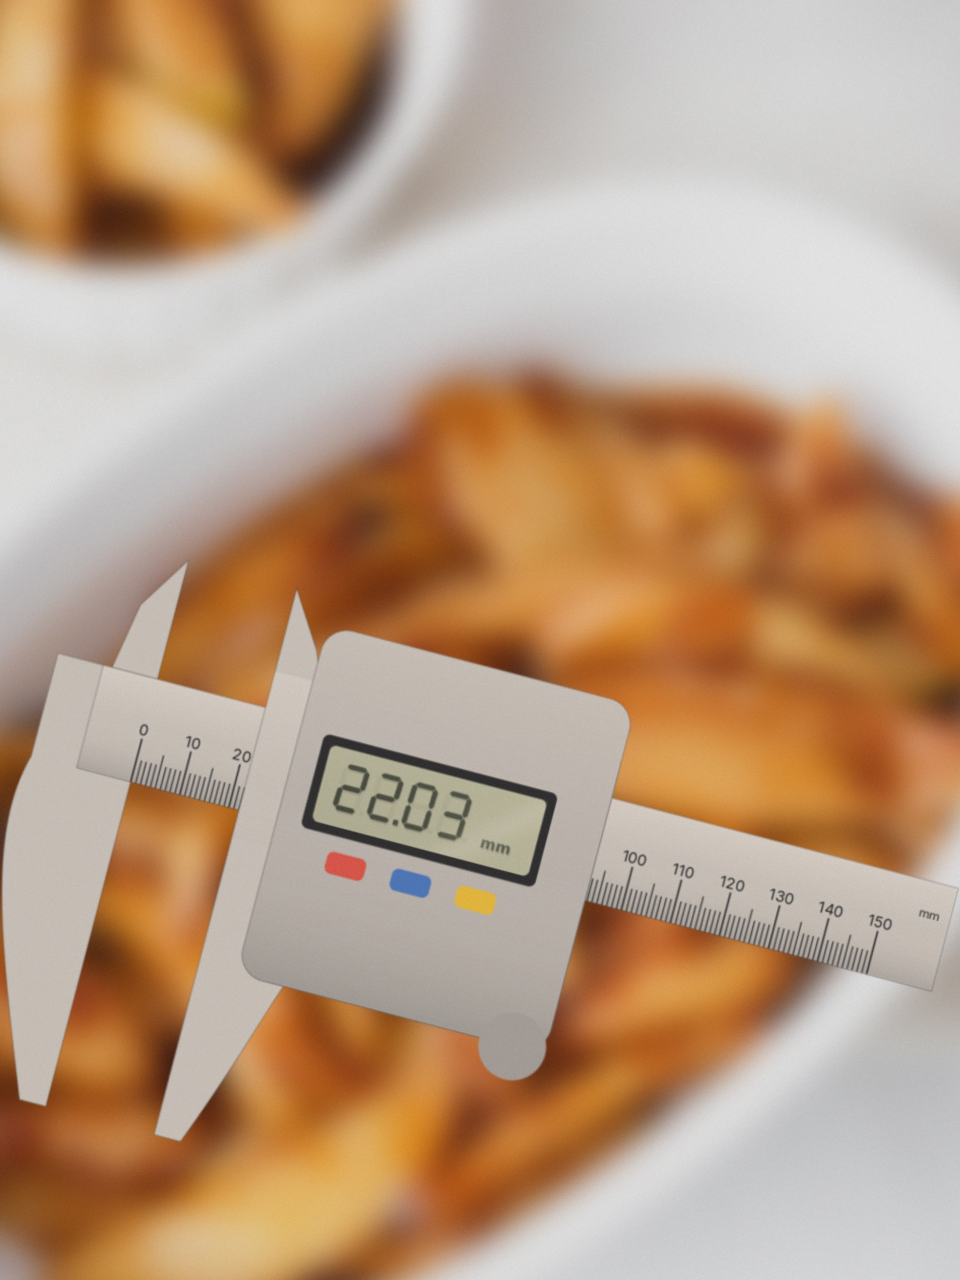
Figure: 22.03 mm
